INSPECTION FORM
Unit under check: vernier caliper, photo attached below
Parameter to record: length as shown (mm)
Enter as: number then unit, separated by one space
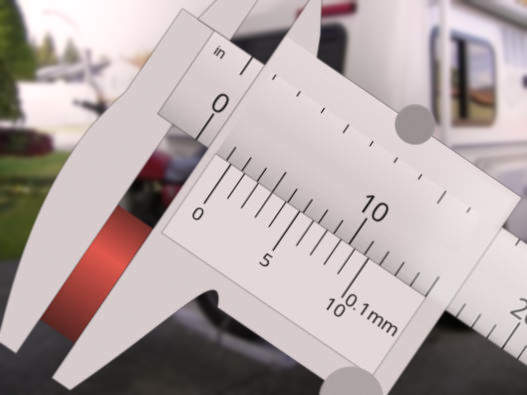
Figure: 2.3 mm
